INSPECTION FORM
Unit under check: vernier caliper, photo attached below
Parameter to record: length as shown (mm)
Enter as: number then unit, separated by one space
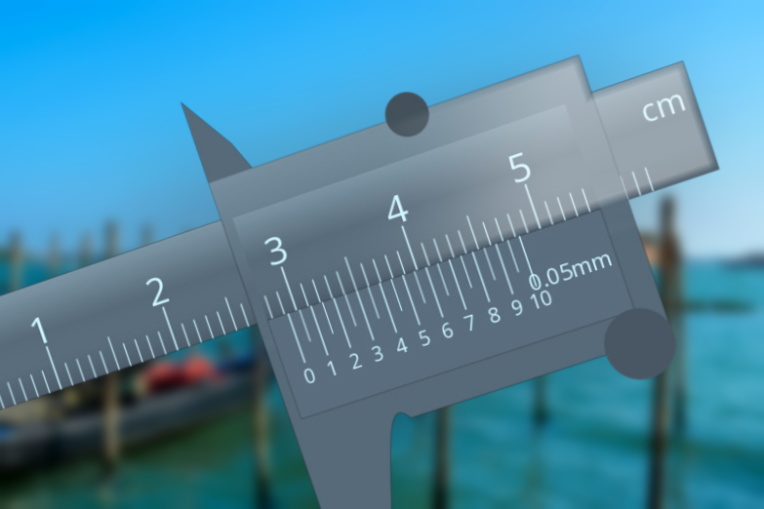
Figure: 29.3 mm
